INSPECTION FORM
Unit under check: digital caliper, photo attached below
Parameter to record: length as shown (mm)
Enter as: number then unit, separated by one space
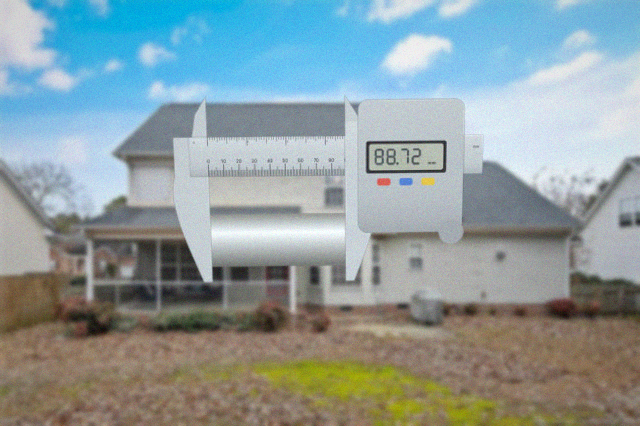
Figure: 88.72 mm
